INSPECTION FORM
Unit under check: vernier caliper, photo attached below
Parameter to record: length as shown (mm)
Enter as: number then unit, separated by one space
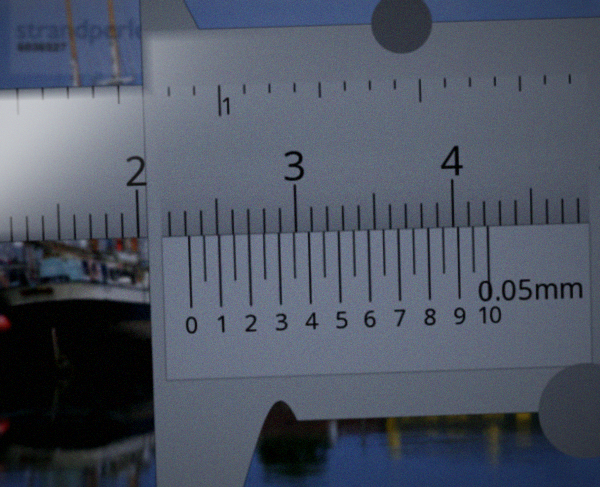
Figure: 23.2 mm
